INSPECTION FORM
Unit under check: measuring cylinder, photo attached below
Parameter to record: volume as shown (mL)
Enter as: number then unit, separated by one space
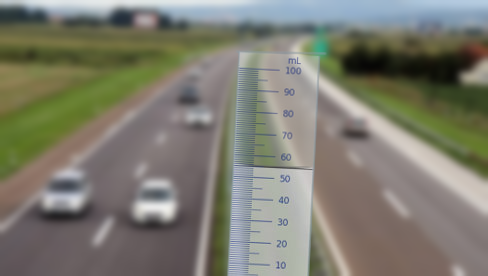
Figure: 55 mL
